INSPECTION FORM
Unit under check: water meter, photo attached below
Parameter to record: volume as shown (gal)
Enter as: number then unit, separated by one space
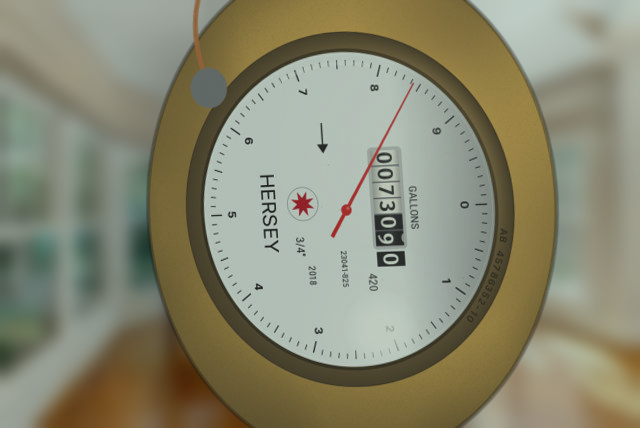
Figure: 73088.4 gal
